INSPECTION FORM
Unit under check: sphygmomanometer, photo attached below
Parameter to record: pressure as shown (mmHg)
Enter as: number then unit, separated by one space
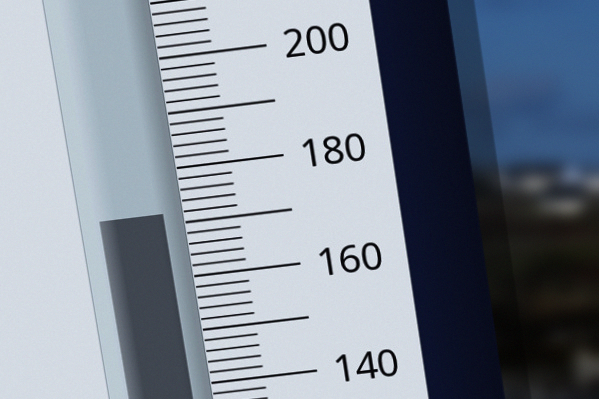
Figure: 172 mmHg
